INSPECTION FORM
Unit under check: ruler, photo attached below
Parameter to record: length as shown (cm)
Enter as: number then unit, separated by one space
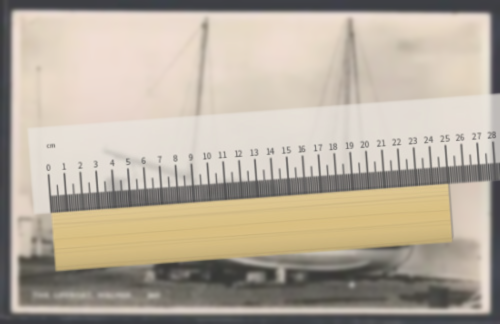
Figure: 25 cm
